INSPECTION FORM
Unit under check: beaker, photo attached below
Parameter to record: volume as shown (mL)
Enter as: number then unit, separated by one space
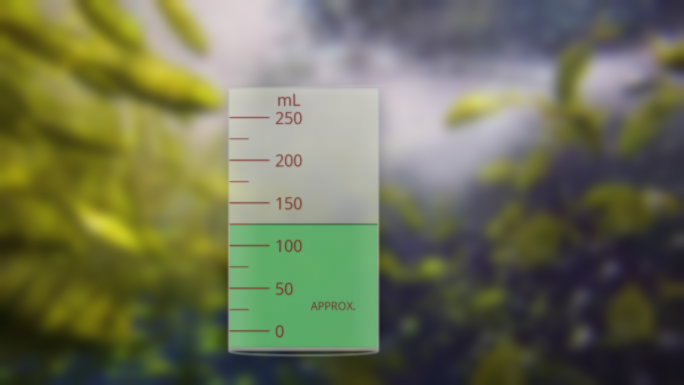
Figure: 125 mL
